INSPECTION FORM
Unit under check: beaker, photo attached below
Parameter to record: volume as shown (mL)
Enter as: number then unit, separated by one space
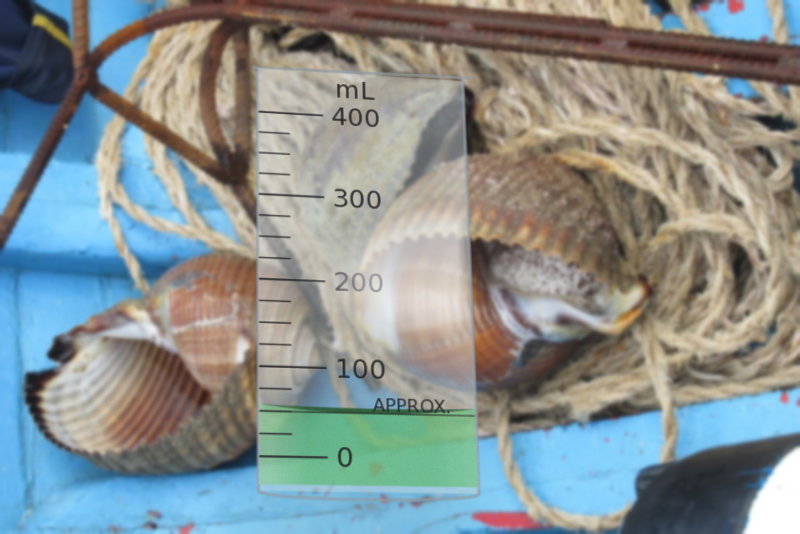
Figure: 50 mL
